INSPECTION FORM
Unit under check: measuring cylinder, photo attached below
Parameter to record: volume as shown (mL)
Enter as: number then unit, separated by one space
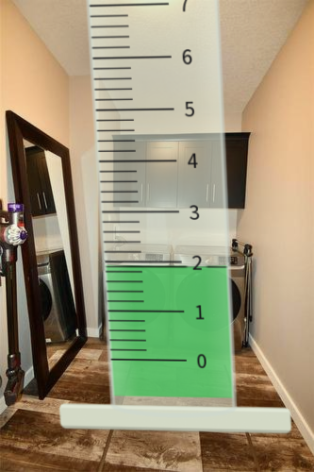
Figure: 1.9 mL
